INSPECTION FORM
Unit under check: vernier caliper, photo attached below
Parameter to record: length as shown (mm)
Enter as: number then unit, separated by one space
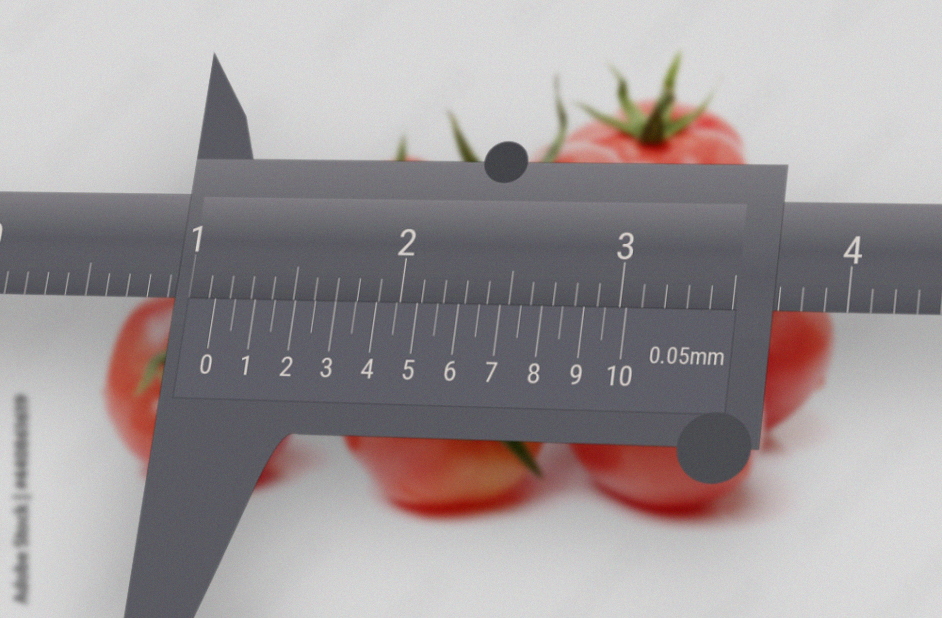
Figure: 11.3 mm
